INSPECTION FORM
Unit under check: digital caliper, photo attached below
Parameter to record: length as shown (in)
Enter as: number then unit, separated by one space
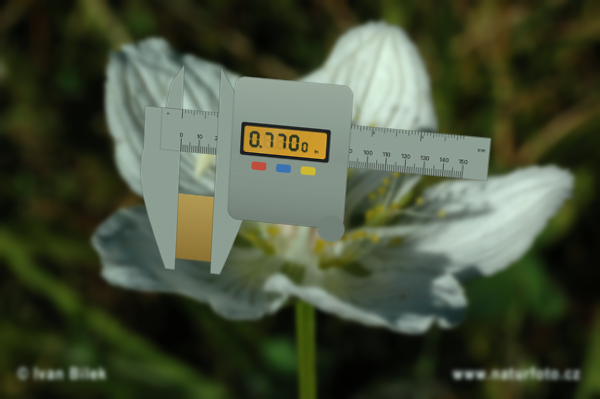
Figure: 0.7700 in
